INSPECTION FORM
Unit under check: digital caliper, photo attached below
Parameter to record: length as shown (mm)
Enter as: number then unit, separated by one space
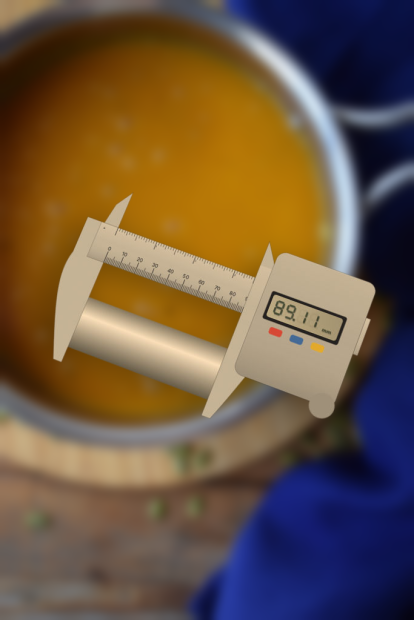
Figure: 89.11 mm
